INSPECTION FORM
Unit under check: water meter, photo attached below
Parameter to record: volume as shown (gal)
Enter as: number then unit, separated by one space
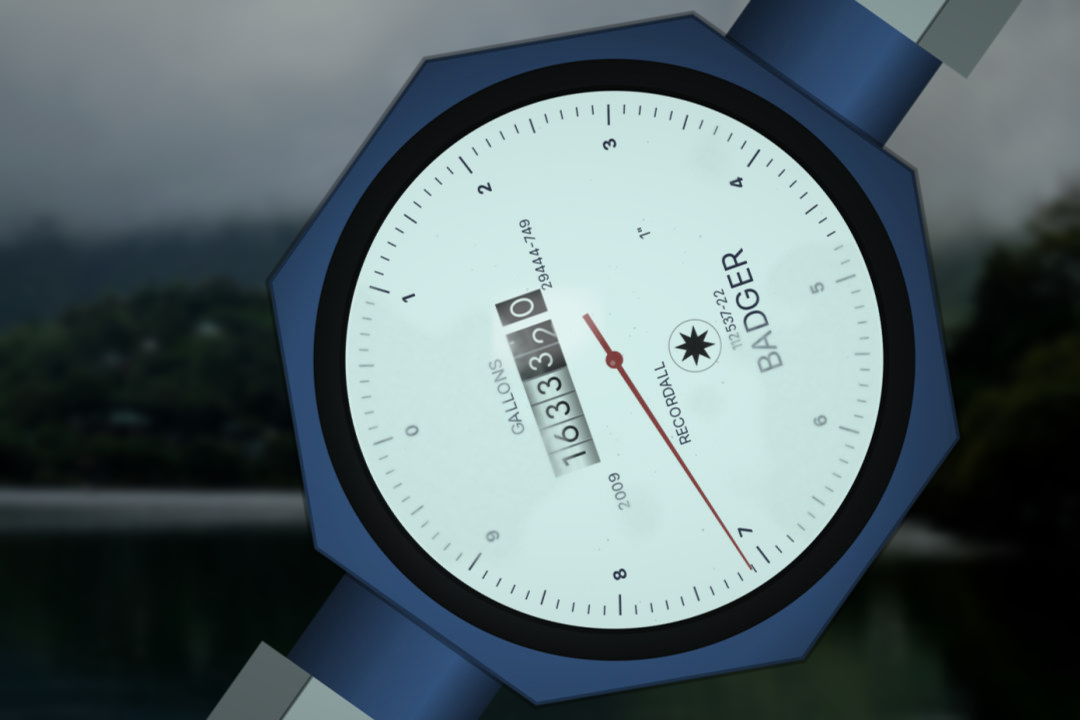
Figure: 1633317.1 gal
